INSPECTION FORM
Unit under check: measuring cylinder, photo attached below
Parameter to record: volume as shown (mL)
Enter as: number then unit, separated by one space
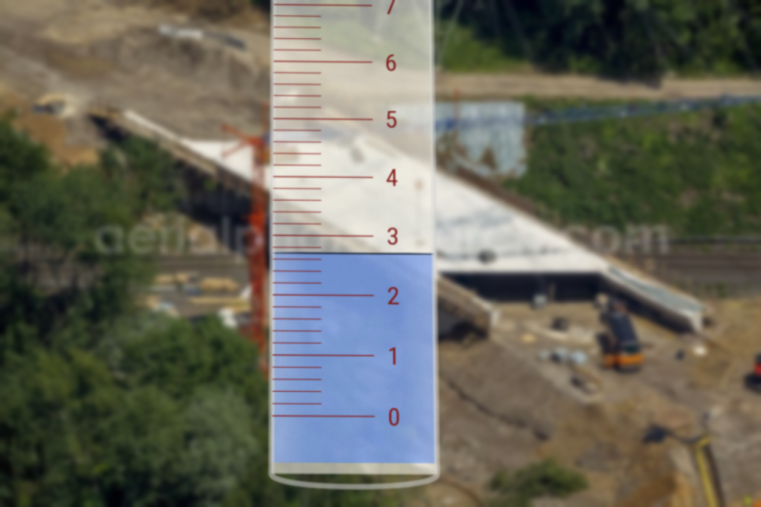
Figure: 2.7 mL
